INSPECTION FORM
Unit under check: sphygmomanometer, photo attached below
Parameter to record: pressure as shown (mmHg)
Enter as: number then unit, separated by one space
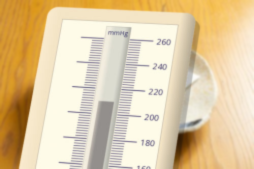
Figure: 210 mmHg
